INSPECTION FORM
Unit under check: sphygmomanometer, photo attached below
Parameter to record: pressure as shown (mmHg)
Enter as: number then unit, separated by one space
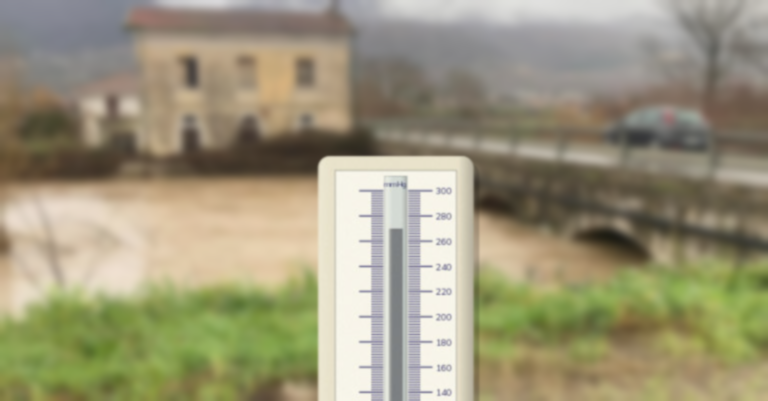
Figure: 270 mmHg
